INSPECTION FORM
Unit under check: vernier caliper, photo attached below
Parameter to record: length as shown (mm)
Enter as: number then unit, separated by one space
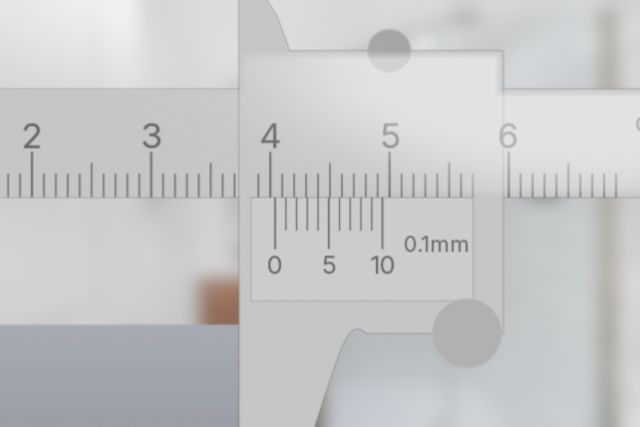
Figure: 40.4 mm
